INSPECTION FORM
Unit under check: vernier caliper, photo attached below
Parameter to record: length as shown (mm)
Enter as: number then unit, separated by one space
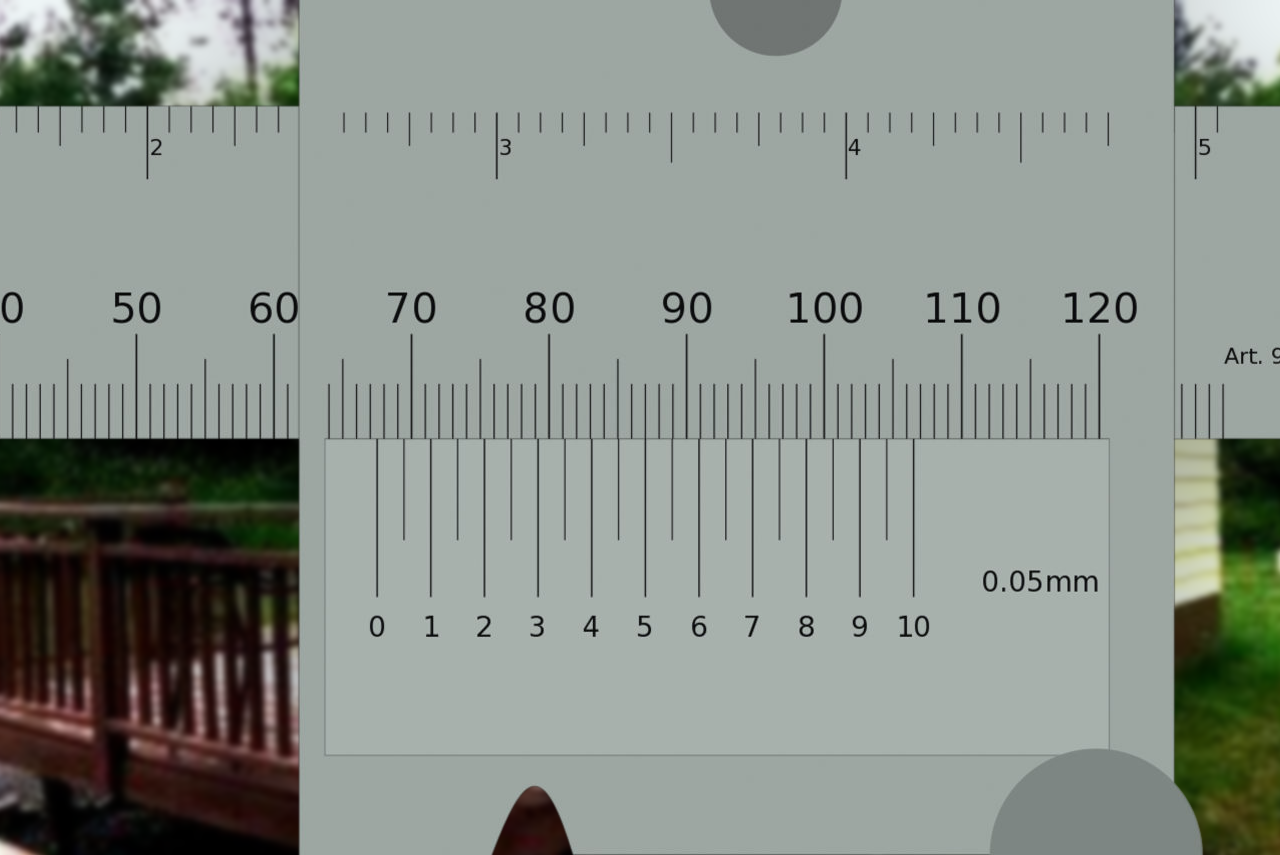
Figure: 67.5 mm
